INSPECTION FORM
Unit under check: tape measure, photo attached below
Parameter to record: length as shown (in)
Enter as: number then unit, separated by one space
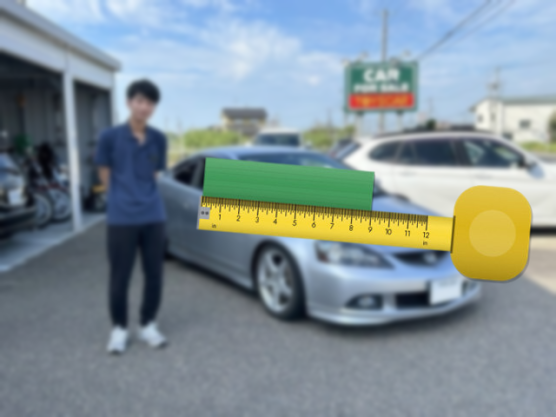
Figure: 9 in
